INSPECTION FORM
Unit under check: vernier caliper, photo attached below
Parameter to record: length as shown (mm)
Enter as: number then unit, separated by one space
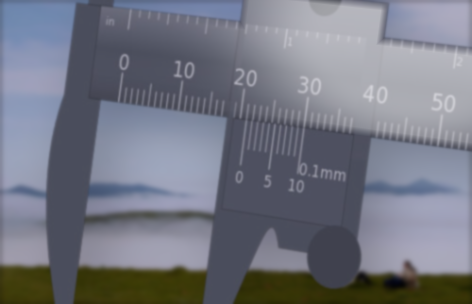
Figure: 21.0 mm
